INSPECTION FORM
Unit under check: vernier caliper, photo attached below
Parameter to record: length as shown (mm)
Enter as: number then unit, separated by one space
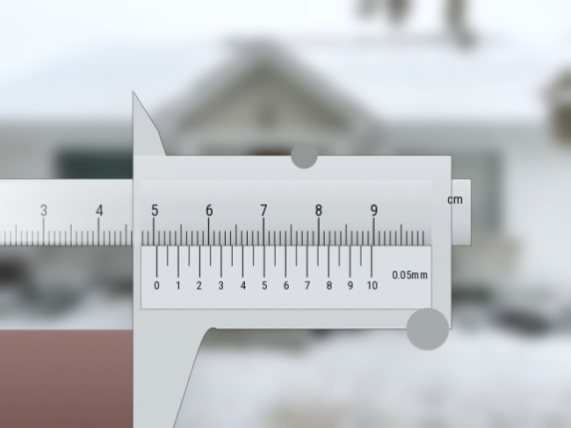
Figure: 50.6 mm
